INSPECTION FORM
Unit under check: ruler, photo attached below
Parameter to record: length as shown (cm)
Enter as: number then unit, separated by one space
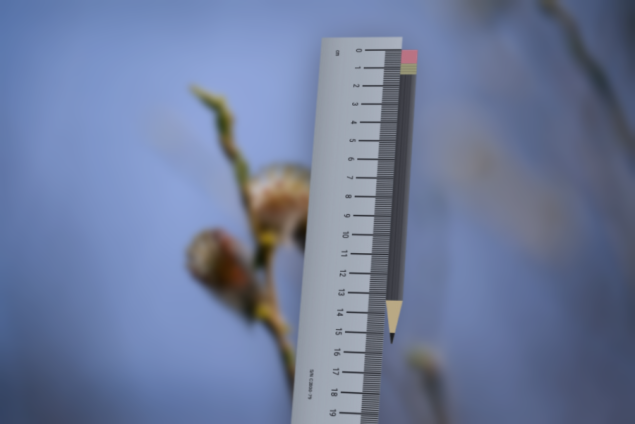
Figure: 15.5 cm
